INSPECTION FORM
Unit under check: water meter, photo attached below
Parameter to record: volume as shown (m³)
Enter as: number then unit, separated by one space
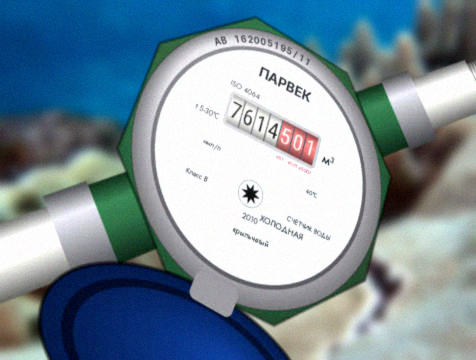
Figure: 7614.501 m³
